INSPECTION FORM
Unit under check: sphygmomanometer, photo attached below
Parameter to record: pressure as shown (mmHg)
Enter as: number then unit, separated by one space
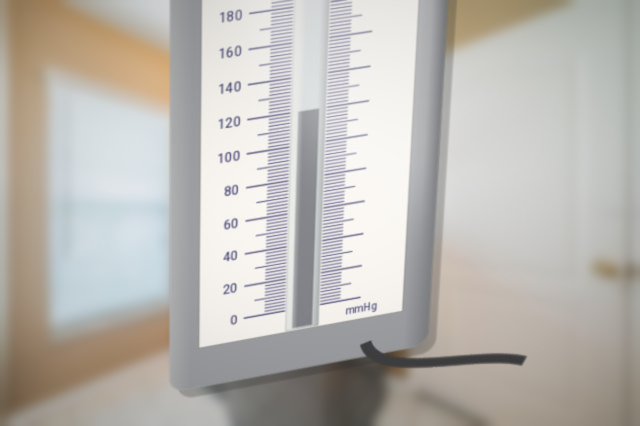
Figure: 120 mmHg
